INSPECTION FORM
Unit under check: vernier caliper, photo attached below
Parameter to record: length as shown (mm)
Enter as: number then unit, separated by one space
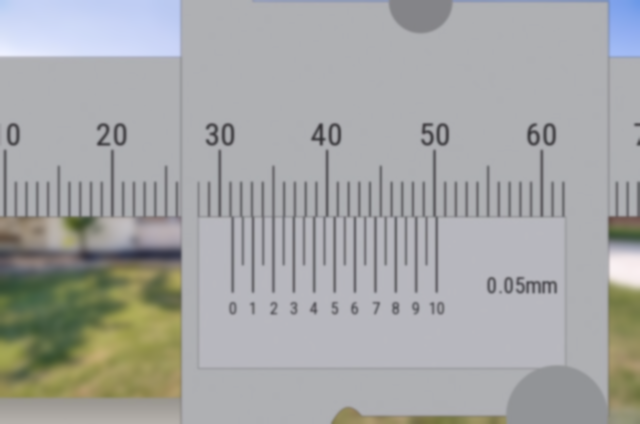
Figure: 31.2 mm
